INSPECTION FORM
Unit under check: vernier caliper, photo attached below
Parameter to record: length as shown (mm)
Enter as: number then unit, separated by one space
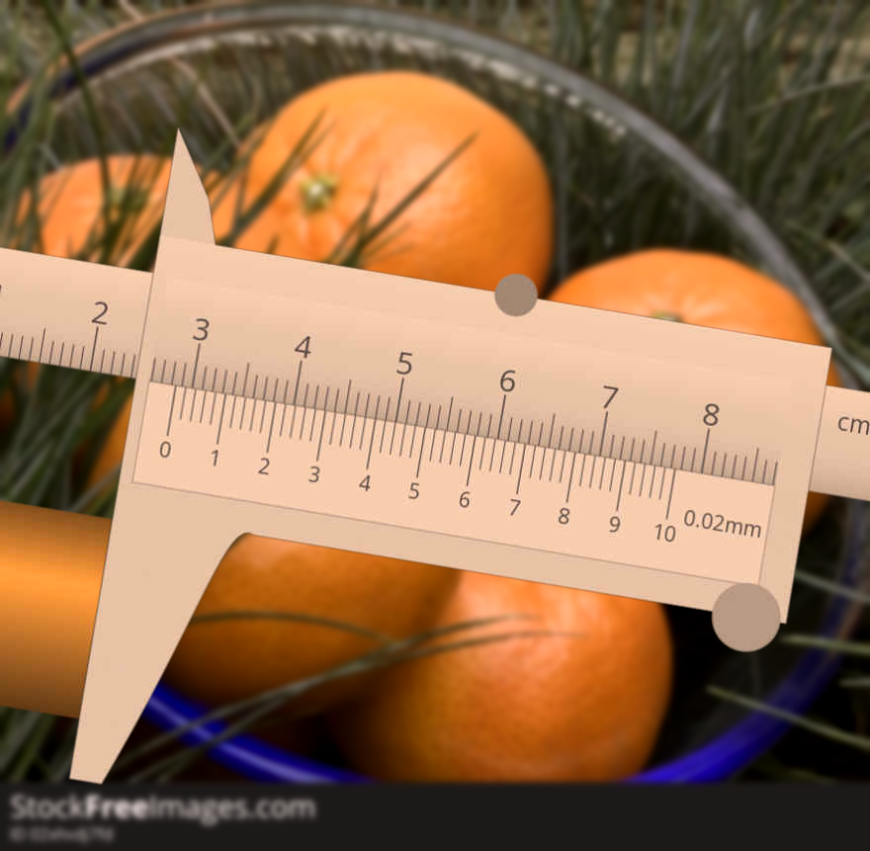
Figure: 28.4 mm
